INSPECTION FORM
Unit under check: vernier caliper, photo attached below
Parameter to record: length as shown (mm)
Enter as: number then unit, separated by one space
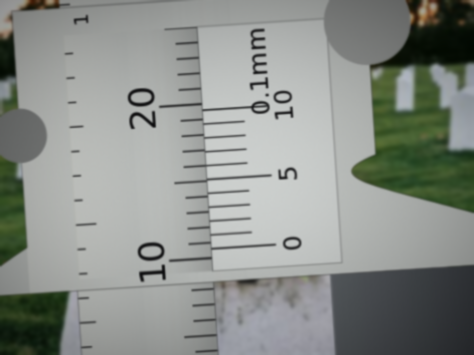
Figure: 10.6 mm
